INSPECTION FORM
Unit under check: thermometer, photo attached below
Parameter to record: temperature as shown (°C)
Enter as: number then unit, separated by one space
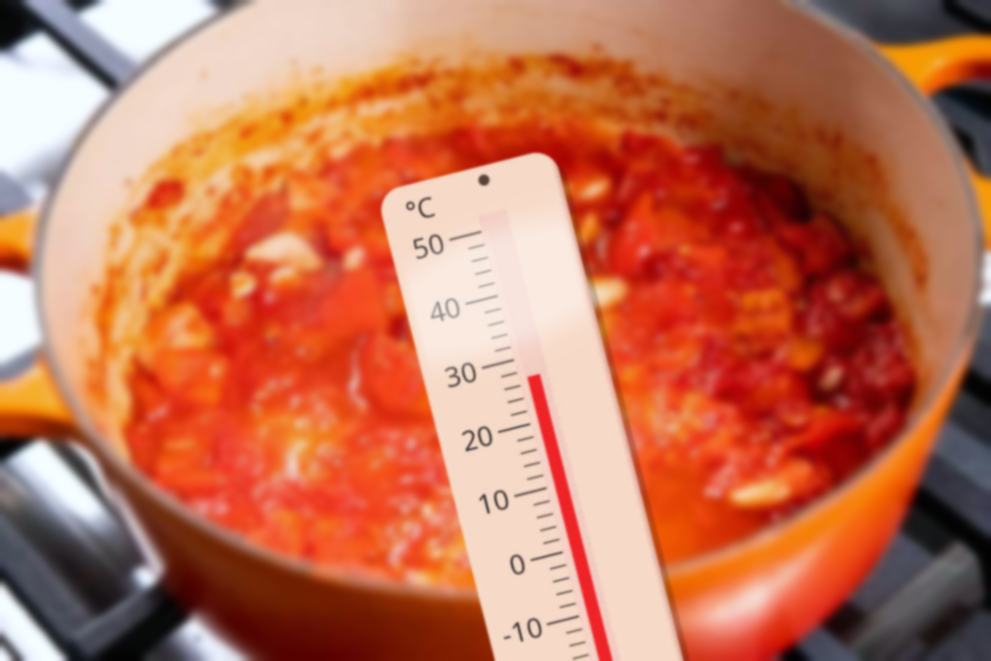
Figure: 27 °C
